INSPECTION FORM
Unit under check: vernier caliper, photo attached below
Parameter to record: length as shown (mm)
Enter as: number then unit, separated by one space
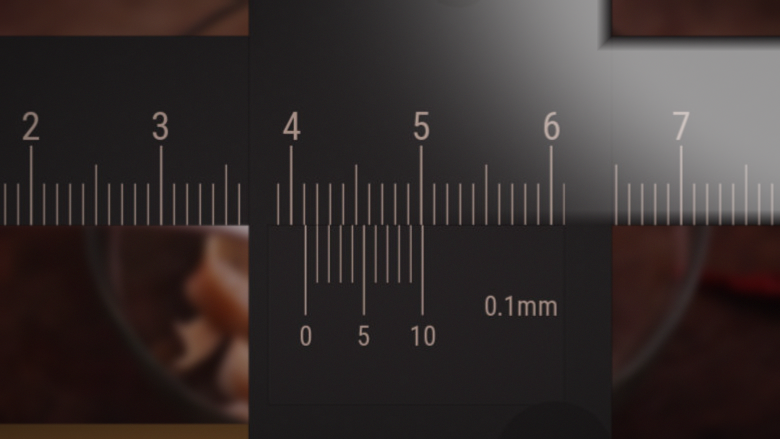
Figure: 41.1 mm
